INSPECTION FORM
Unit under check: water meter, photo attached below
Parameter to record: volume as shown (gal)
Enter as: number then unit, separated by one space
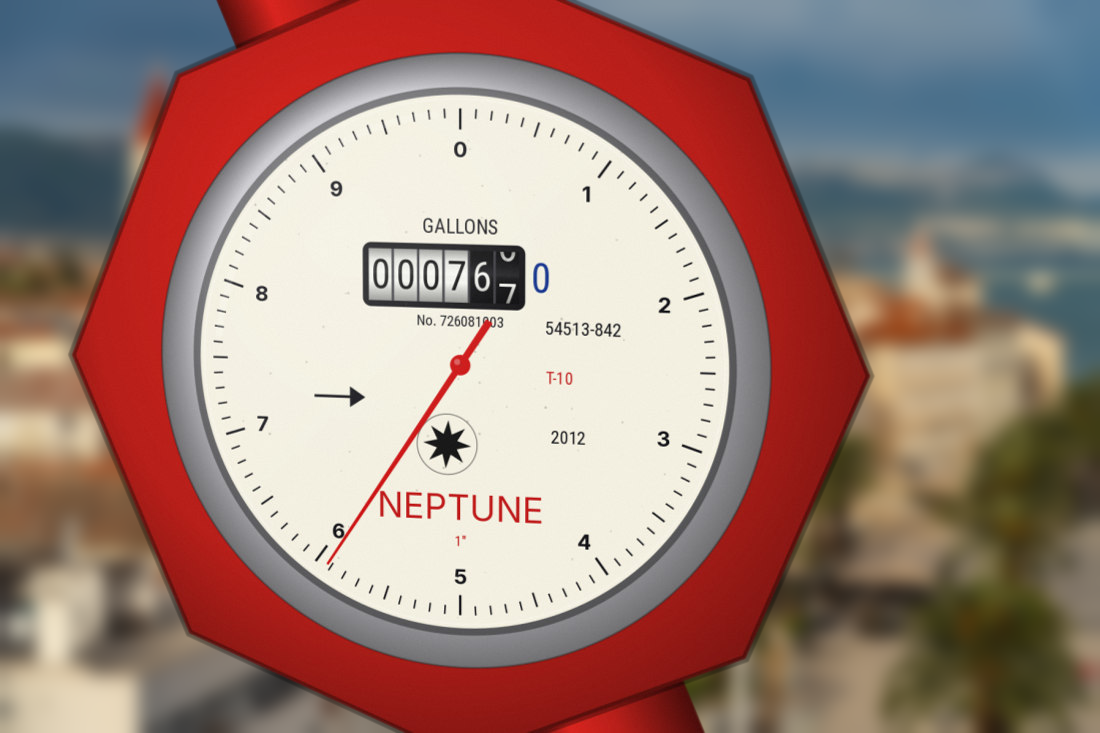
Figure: 7665.9 gal
